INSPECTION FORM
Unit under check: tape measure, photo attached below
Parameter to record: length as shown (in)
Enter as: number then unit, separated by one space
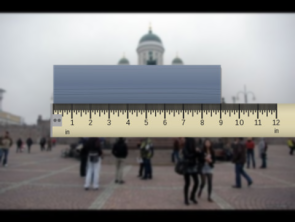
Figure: 9 in
